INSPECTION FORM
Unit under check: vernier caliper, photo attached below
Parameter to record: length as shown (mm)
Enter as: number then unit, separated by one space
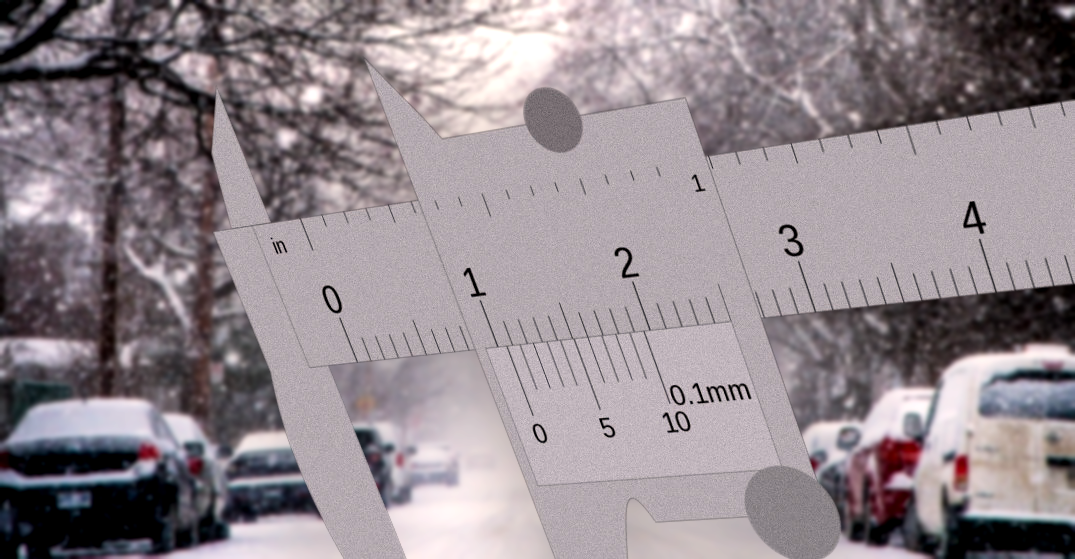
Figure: 10.6 mm
